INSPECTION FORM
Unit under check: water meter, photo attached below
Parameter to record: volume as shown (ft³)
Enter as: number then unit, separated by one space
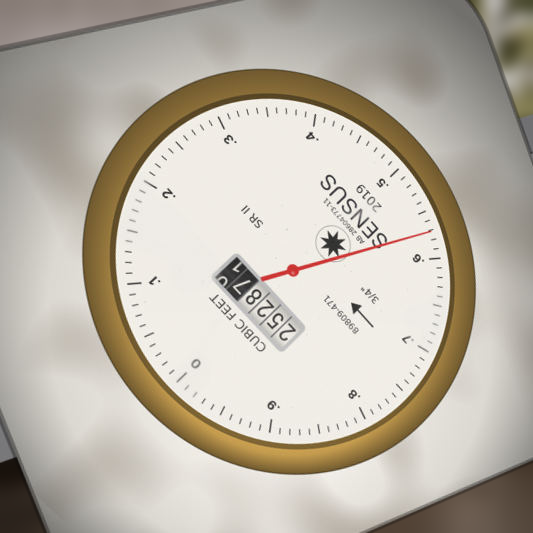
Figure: 252870.57 ft³
